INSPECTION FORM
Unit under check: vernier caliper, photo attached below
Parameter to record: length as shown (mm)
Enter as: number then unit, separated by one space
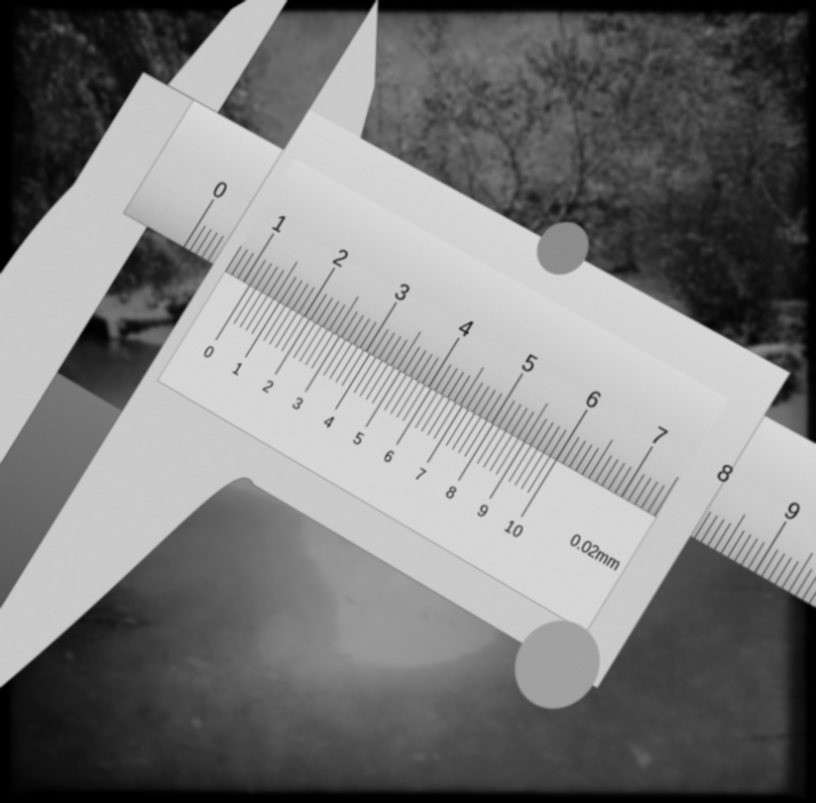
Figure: 11.0 mm
